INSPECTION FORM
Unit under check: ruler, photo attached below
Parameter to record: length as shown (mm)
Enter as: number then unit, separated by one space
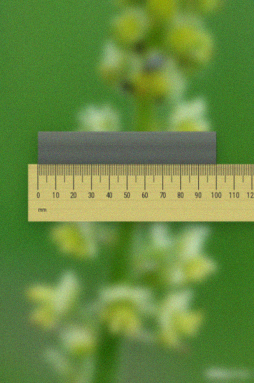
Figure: 100 mm
